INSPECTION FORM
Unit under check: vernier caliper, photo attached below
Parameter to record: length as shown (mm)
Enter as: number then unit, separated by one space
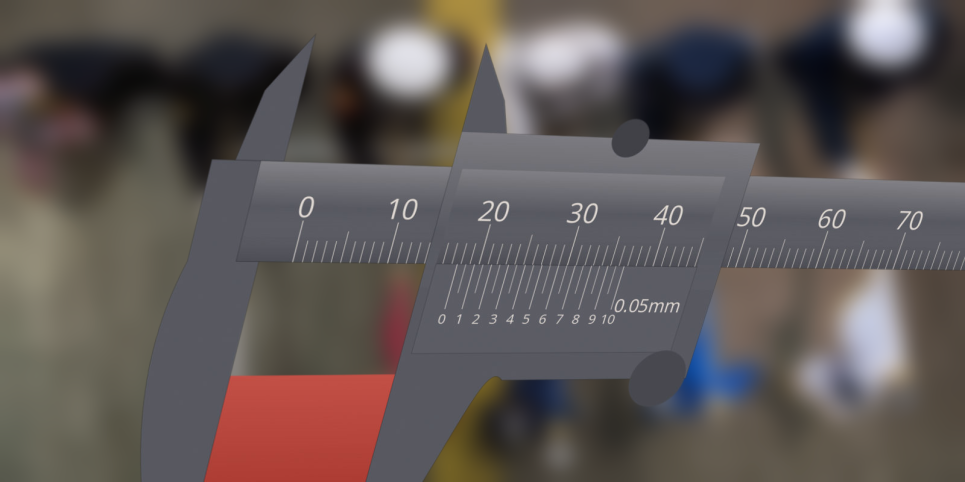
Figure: 17.6 mm
